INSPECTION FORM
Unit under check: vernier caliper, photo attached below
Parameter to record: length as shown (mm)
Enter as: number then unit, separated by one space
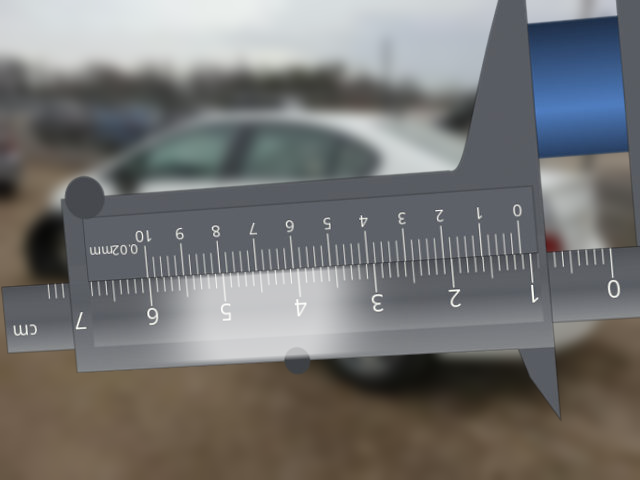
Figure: 11.2 mm
